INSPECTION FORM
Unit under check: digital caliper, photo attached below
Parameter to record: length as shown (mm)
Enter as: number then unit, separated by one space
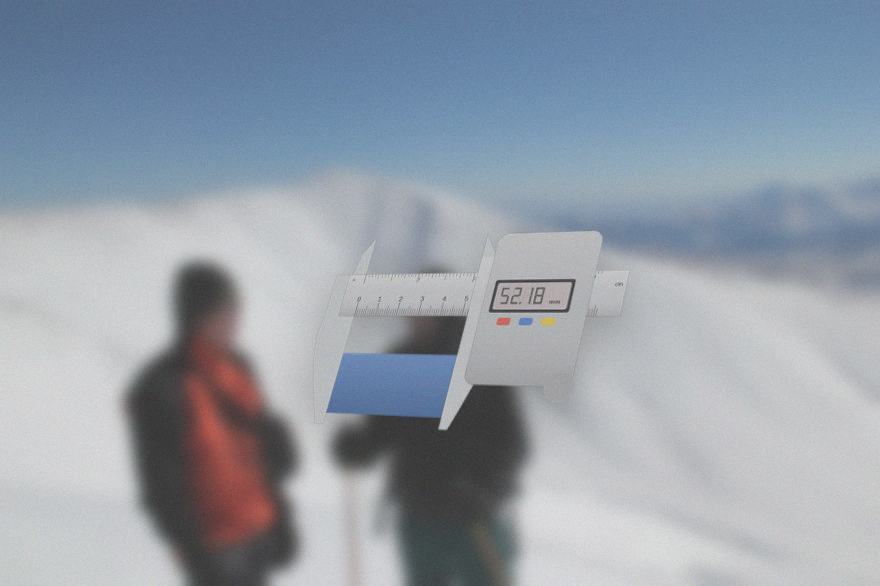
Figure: 52.18 mm
